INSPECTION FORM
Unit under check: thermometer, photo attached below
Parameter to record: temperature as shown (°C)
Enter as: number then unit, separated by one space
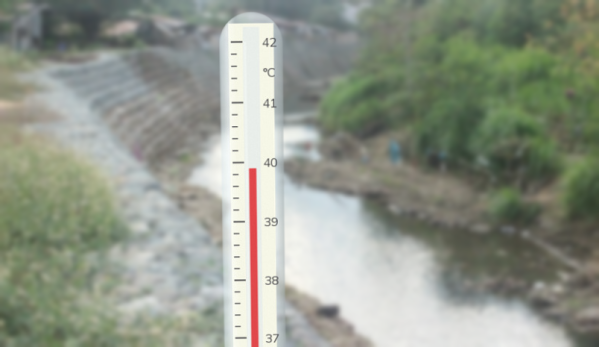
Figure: 39.9 °C
